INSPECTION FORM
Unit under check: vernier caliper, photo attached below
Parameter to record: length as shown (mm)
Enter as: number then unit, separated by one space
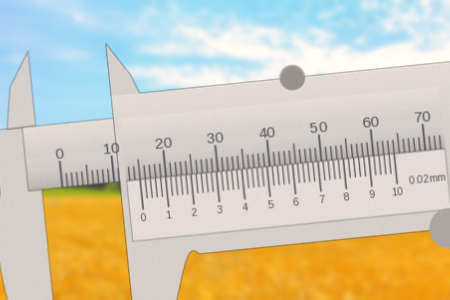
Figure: 15.0 mm
